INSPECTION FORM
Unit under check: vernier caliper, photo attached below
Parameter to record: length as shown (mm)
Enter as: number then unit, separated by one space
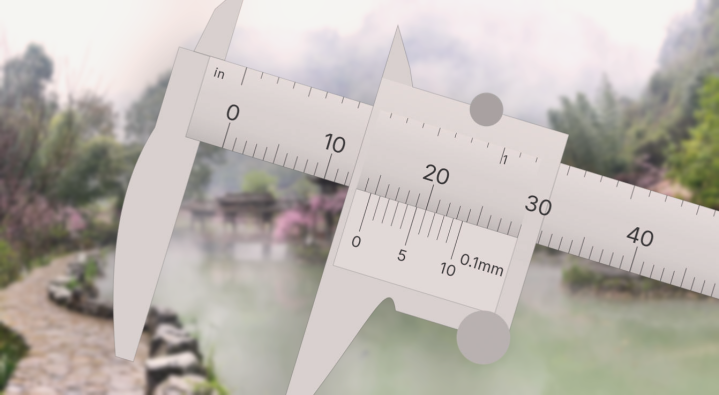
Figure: 14.6 mm
